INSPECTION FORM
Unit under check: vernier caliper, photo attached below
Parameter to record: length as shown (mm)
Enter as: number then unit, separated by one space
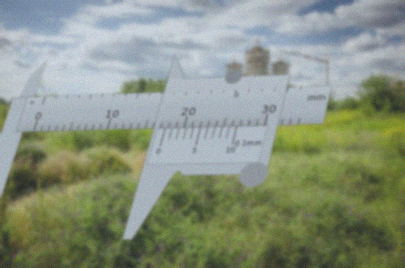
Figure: 17.6 mm
